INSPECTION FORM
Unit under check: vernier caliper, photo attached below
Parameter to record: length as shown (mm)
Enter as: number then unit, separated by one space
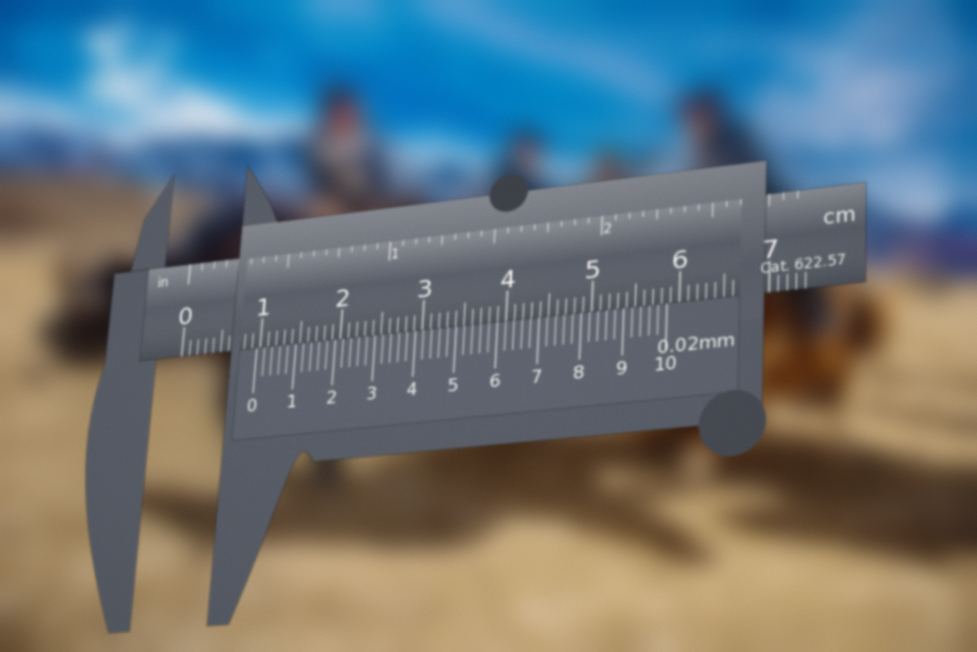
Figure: 9.6 mm
